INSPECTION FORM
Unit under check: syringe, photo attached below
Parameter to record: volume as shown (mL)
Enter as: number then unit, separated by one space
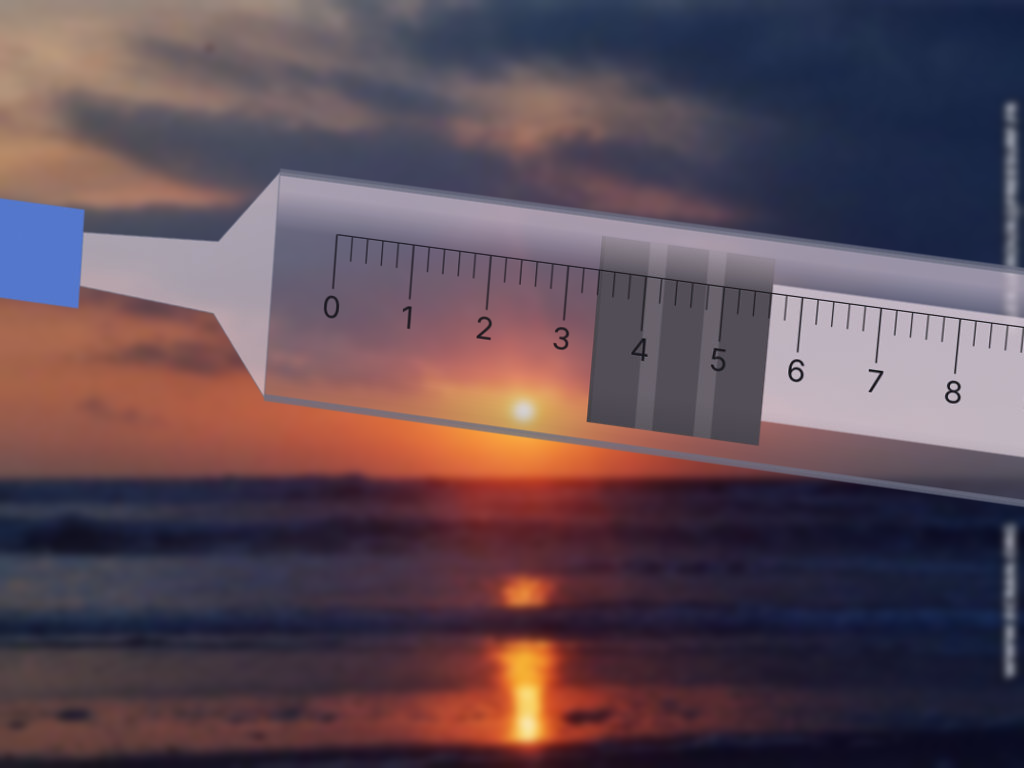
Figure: 3.4 mL
